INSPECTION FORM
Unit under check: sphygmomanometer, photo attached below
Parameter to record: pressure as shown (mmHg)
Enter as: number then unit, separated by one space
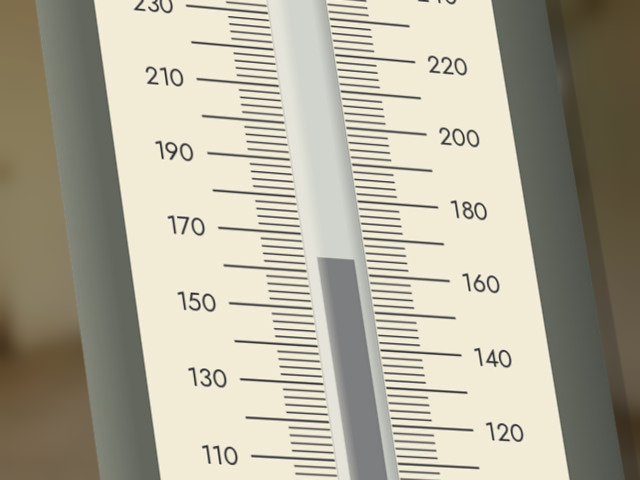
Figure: 164 mmHg
